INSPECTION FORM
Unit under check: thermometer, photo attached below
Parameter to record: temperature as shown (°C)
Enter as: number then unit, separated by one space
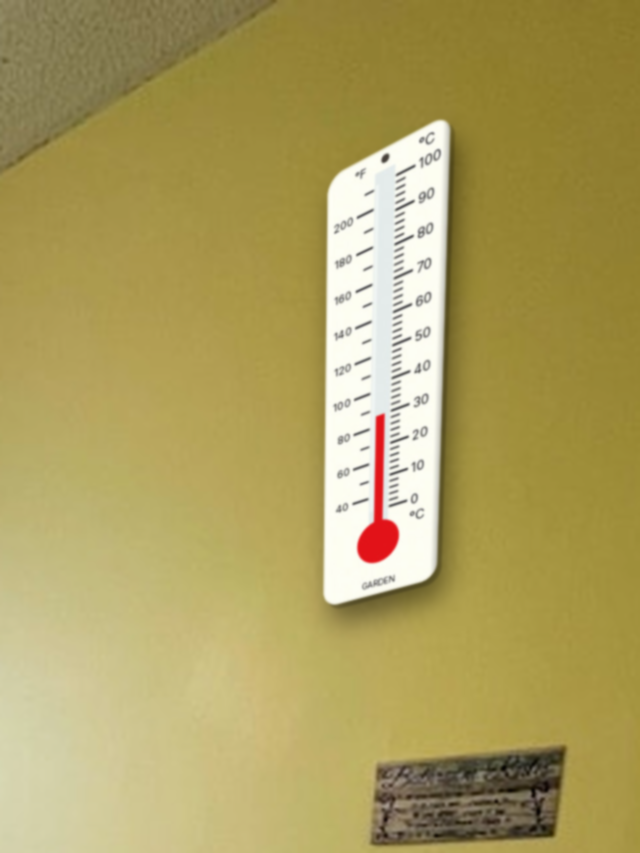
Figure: 30 °C
